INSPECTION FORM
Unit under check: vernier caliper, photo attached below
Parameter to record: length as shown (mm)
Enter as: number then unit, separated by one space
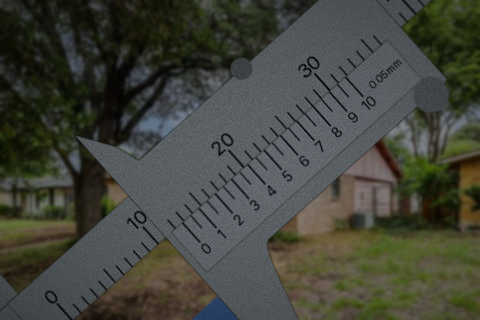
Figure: 12.8 mm
